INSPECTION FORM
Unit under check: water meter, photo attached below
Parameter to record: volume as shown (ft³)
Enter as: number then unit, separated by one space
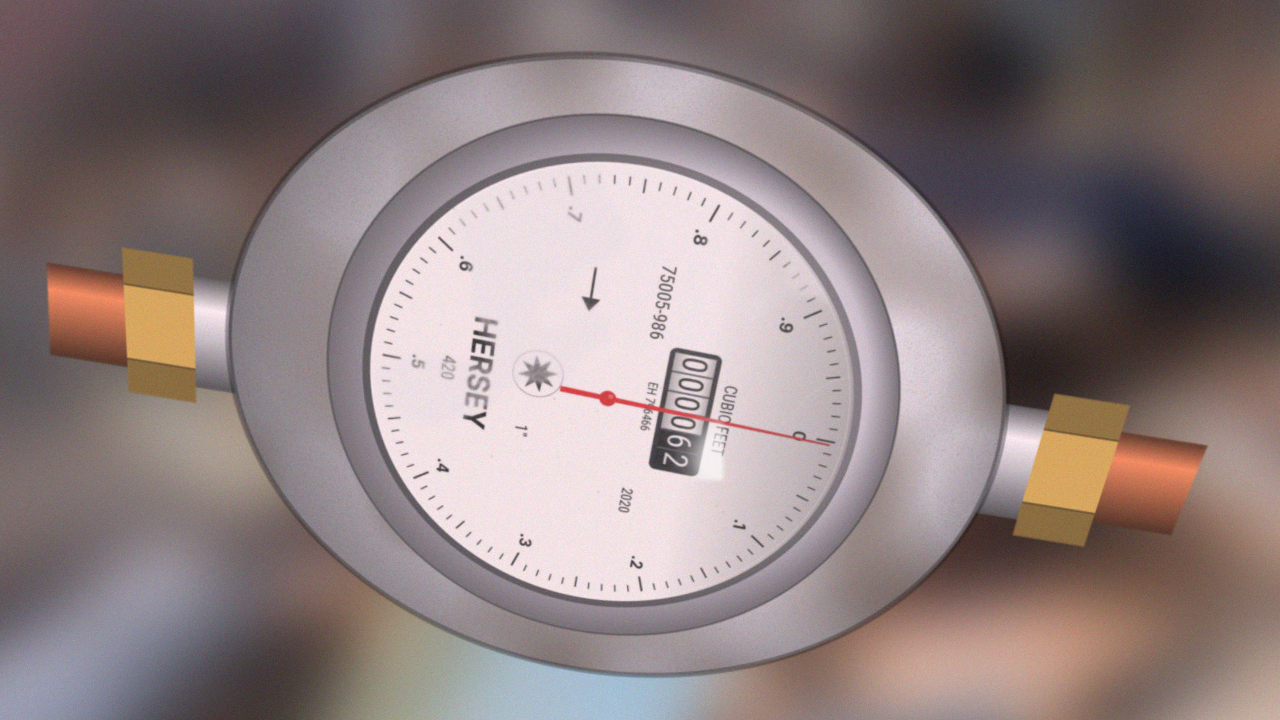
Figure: 62.00 ft³
